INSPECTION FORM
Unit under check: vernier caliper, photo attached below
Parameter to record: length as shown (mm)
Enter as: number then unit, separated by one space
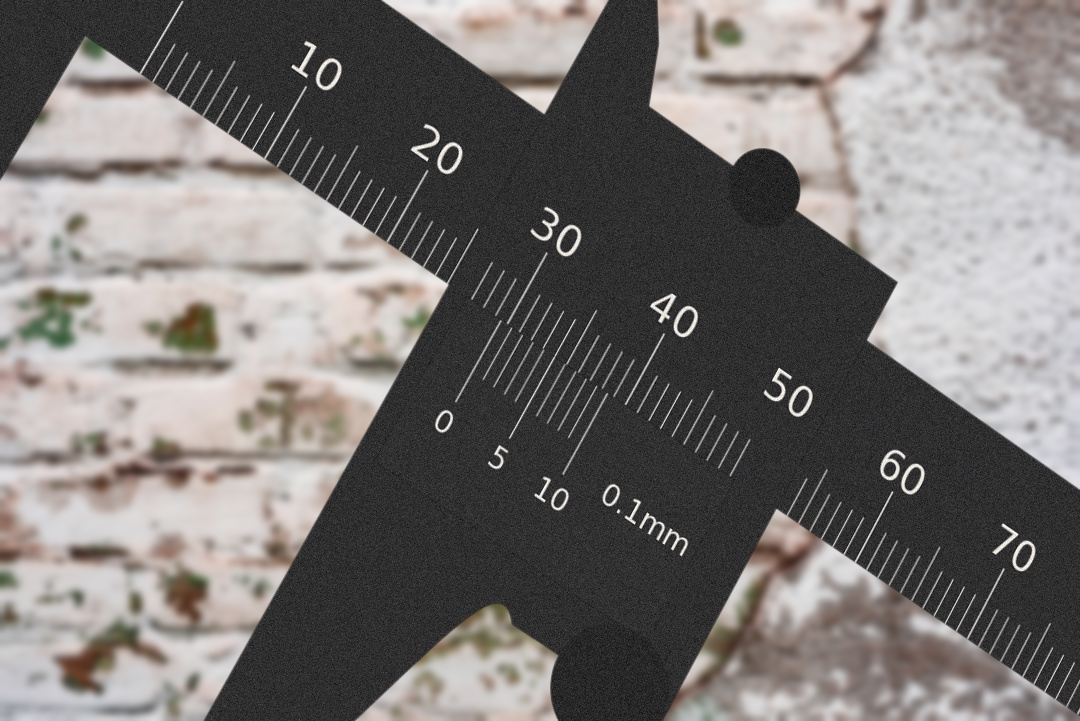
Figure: 29.5 mm
